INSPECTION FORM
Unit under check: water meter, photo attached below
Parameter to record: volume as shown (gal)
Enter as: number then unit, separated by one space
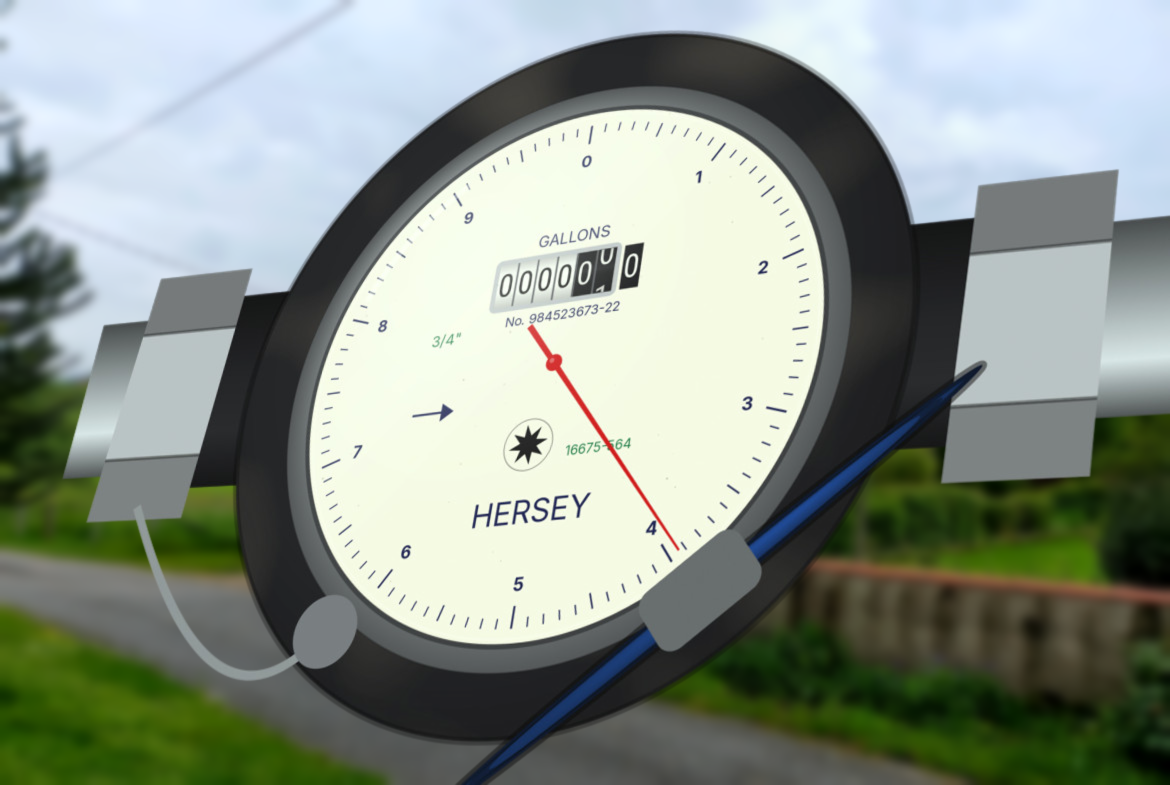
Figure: 3.9 gal
